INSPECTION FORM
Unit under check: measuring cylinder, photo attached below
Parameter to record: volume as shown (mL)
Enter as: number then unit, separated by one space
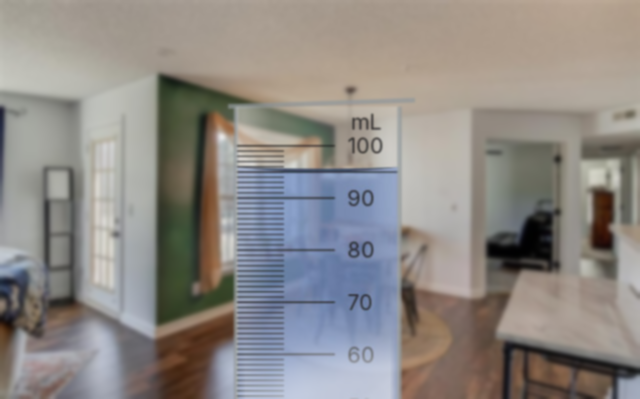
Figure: 95 mL
